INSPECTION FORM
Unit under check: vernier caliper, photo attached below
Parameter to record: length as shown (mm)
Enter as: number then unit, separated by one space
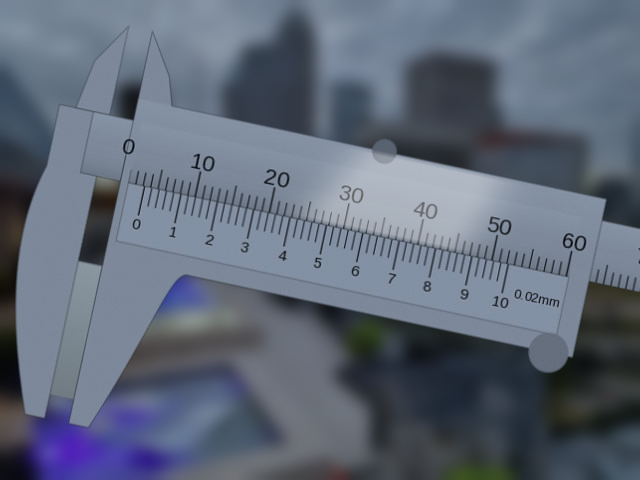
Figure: 3.2 mm
